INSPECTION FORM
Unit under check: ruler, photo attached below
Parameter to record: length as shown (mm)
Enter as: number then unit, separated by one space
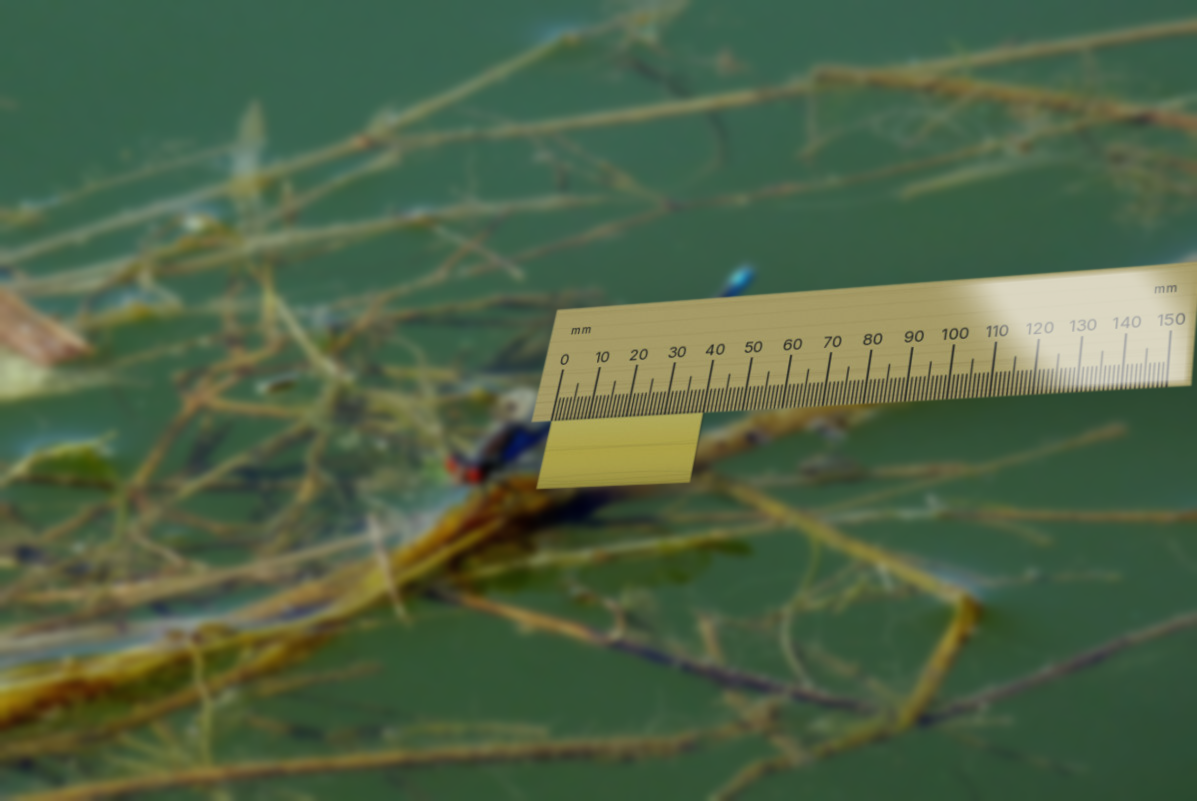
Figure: 40 mm
